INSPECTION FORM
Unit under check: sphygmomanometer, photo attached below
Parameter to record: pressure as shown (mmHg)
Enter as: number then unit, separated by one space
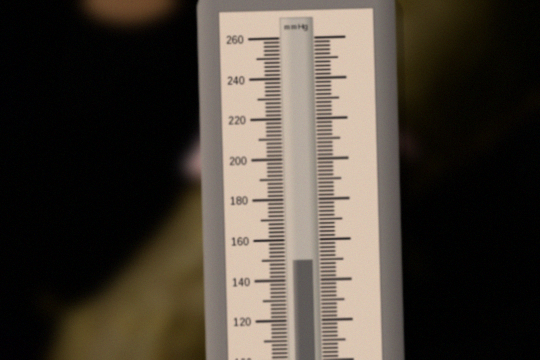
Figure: 150 mmHg
